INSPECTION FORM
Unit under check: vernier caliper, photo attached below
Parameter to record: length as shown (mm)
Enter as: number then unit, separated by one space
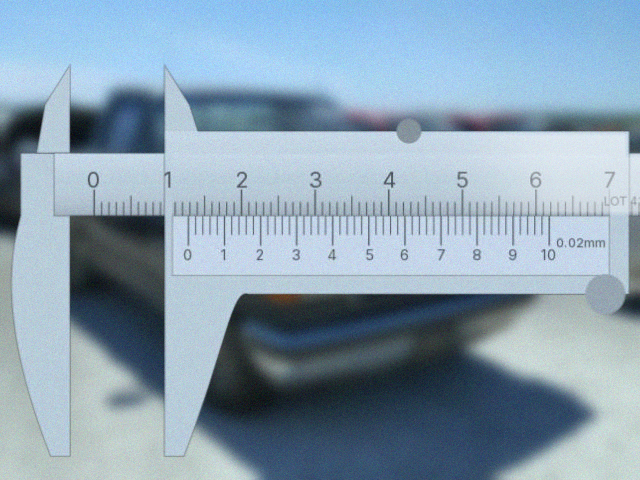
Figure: 12.8 mm
